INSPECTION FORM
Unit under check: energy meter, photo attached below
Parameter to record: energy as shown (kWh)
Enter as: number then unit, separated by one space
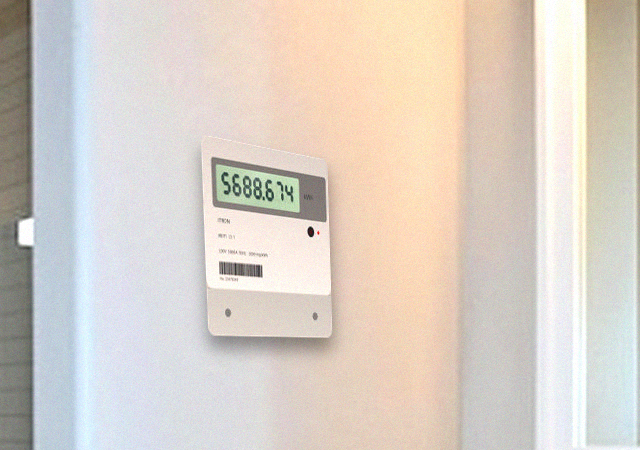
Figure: 5688.674 kWh
